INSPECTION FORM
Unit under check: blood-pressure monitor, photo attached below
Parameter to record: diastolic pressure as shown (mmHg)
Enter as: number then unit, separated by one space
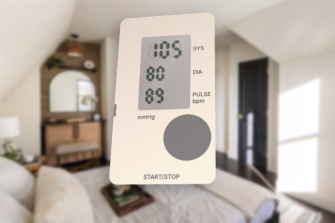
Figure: 80 mmHg
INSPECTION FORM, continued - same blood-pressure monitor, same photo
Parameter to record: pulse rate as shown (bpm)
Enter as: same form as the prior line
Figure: 89 bpm
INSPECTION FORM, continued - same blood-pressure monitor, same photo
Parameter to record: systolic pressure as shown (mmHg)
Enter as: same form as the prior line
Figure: 105 mmHg
